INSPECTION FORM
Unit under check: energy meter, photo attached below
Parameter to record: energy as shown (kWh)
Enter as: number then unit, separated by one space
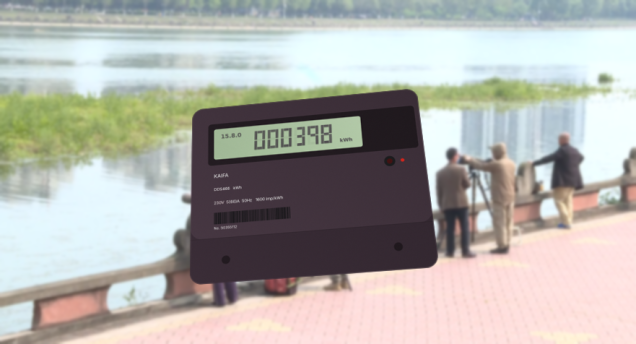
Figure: 398 kWh
